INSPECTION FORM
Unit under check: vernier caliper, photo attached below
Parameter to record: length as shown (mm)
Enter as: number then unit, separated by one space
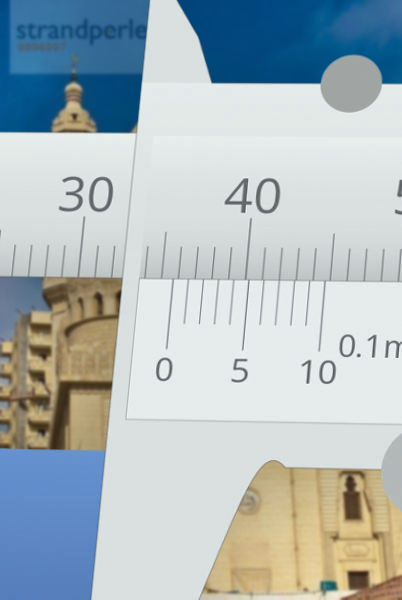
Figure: 35.7 mm
